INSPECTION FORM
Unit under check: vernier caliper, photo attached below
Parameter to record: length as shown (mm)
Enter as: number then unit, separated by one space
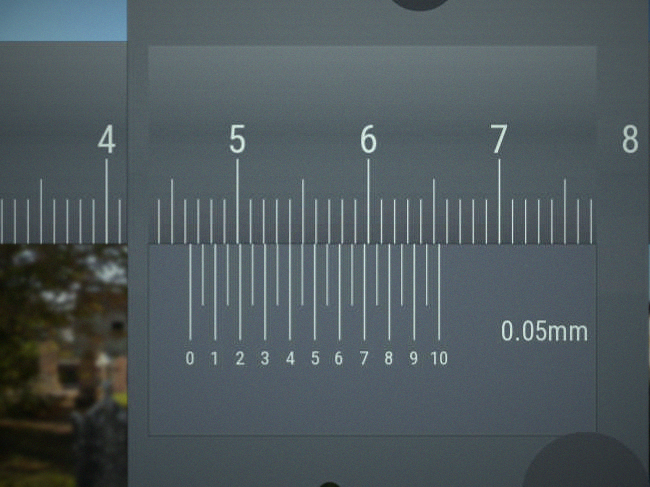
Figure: 46.4 mm
